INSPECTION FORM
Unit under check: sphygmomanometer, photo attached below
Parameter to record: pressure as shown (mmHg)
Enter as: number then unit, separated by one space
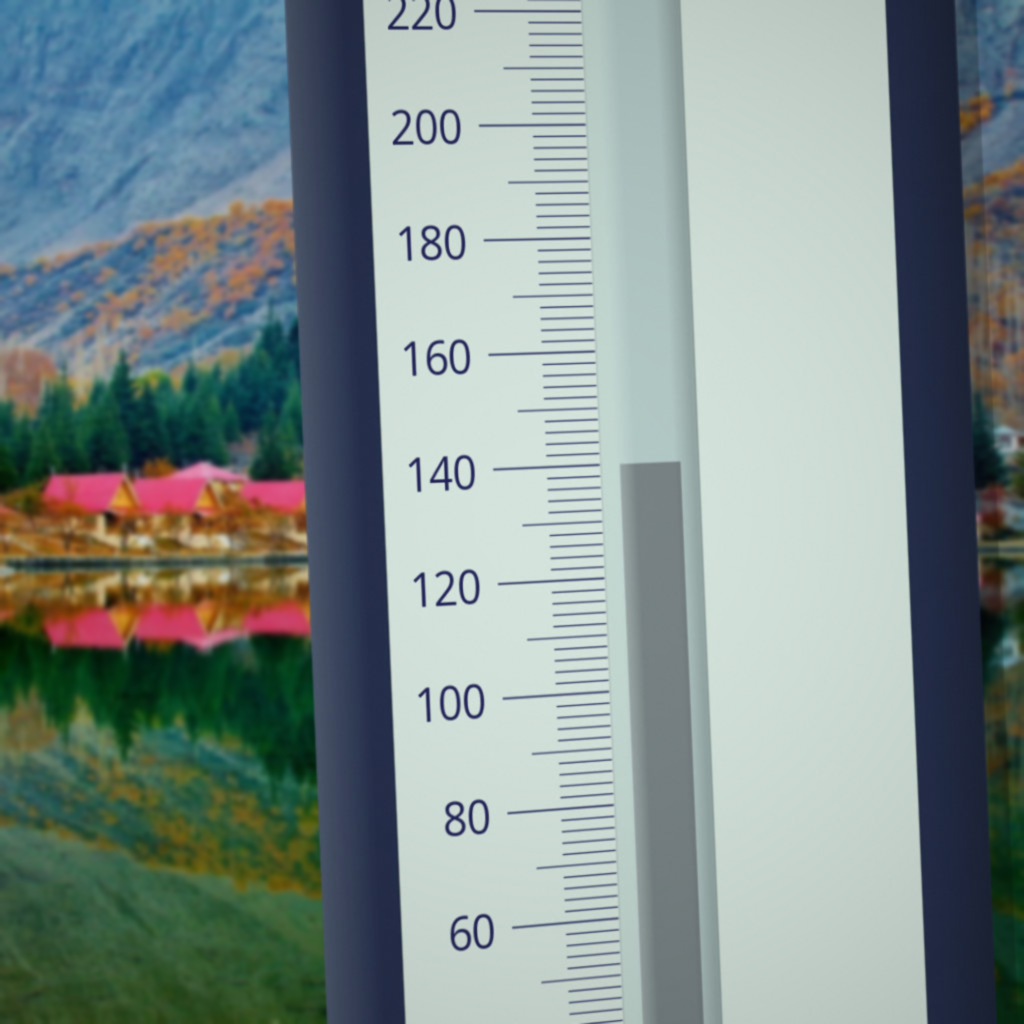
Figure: 140 mmHg
